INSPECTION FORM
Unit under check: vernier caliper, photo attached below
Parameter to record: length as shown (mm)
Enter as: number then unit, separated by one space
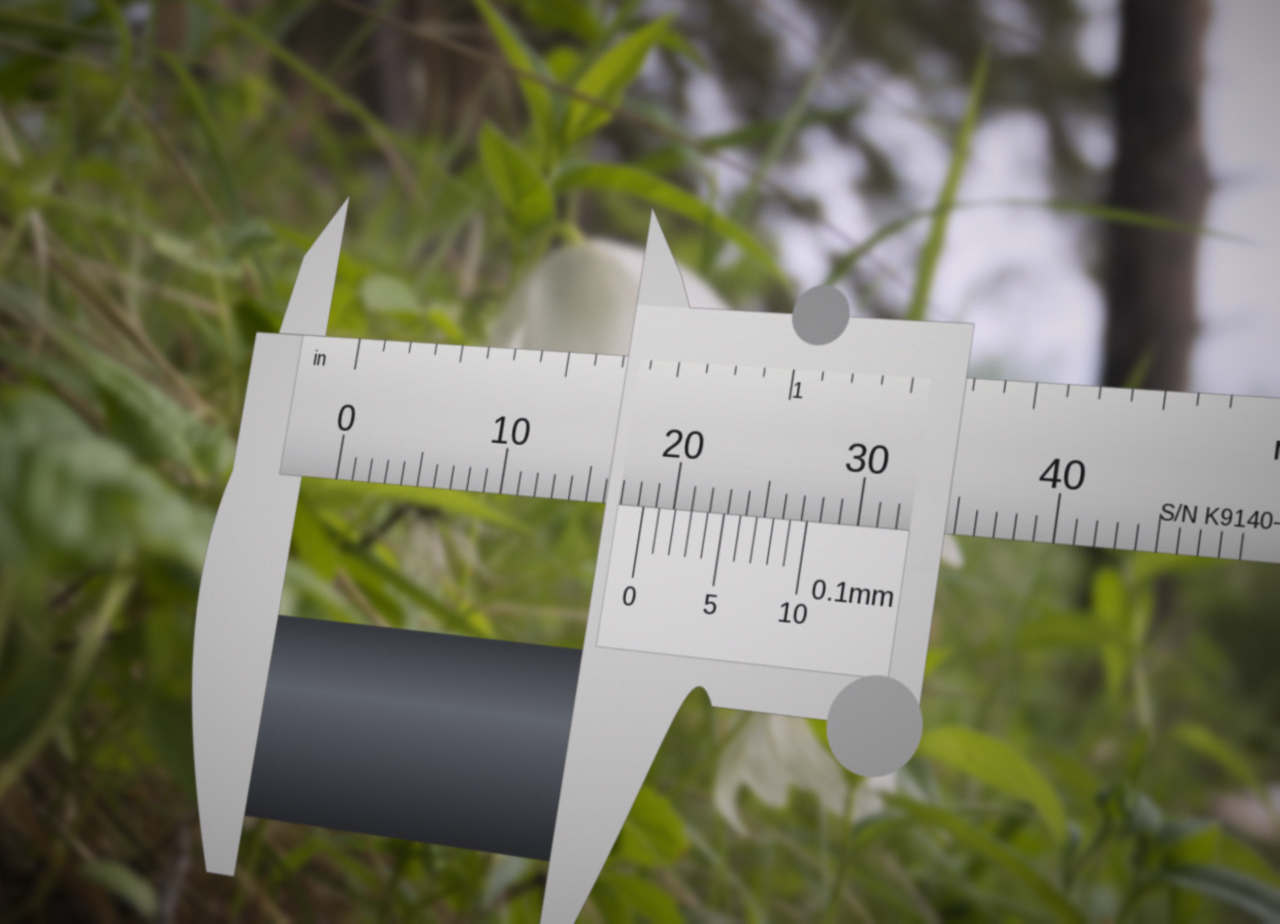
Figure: 18.3 mm
